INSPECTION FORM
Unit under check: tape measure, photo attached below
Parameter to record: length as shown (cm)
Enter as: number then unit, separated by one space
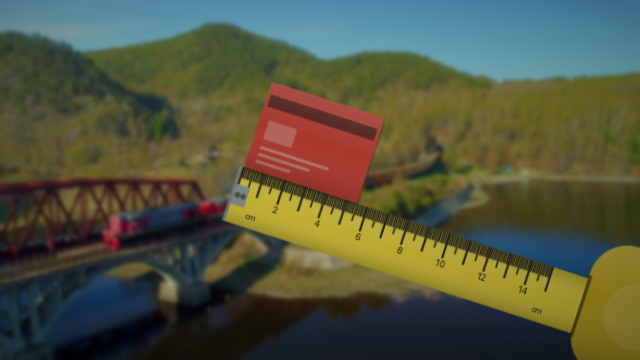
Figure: 5.5 cm
